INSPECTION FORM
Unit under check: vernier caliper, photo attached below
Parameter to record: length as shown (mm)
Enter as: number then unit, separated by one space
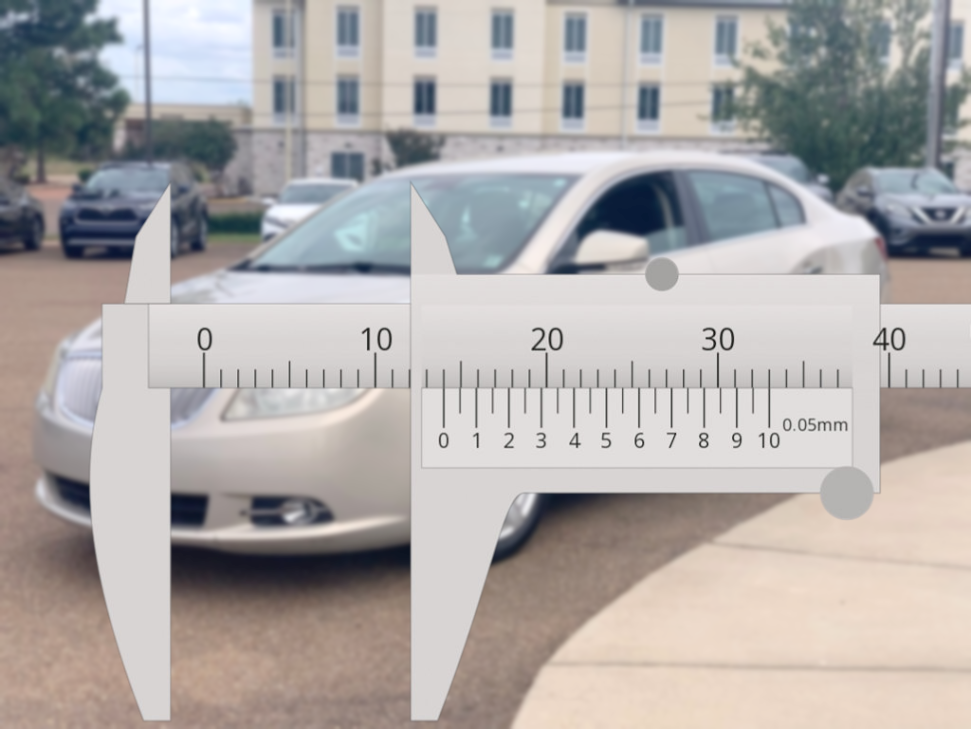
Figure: 14.0 mm
